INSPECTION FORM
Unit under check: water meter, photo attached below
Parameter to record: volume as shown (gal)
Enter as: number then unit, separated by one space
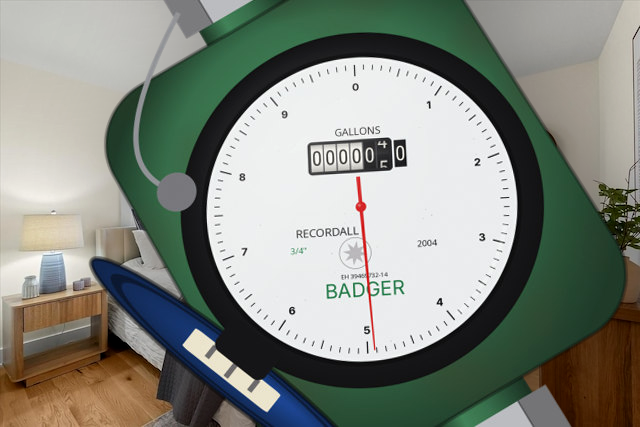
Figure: 44.9 gal
